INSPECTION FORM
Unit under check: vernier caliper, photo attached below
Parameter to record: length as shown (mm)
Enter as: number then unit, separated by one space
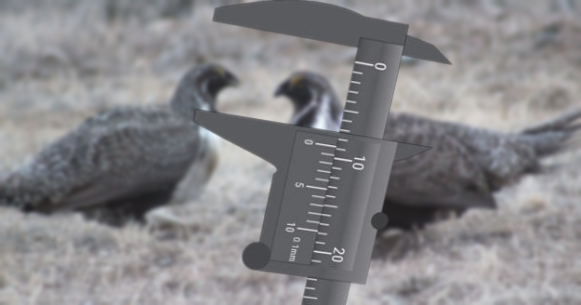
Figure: 8.8 mm
